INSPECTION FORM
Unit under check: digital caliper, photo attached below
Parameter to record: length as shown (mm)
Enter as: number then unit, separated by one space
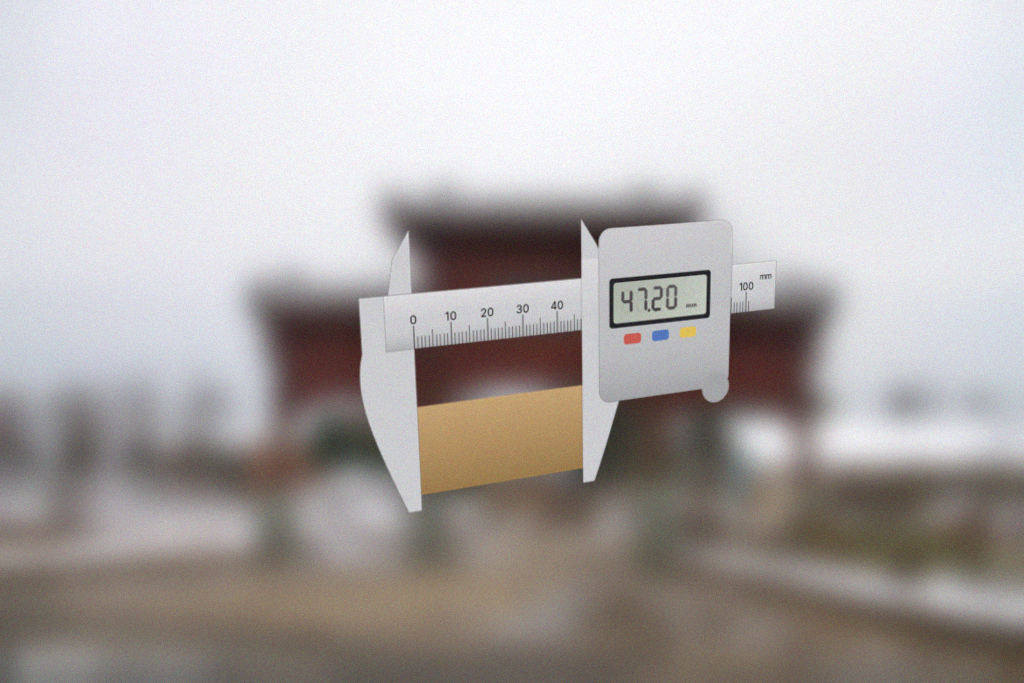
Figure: 47.20 mm
